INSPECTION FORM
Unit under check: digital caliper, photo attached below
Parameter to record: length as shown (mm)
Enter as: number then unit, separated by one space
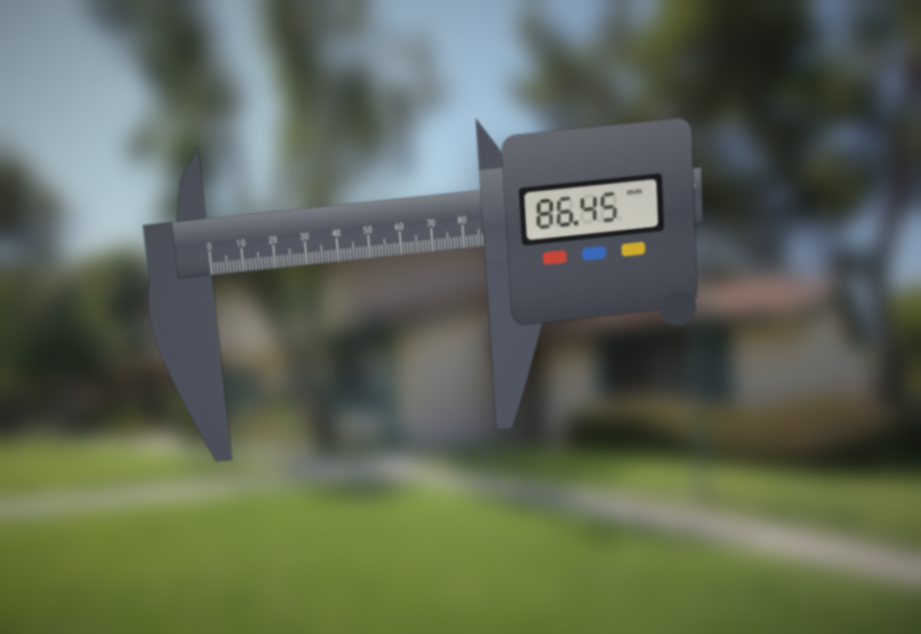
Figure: 86.45 mm
